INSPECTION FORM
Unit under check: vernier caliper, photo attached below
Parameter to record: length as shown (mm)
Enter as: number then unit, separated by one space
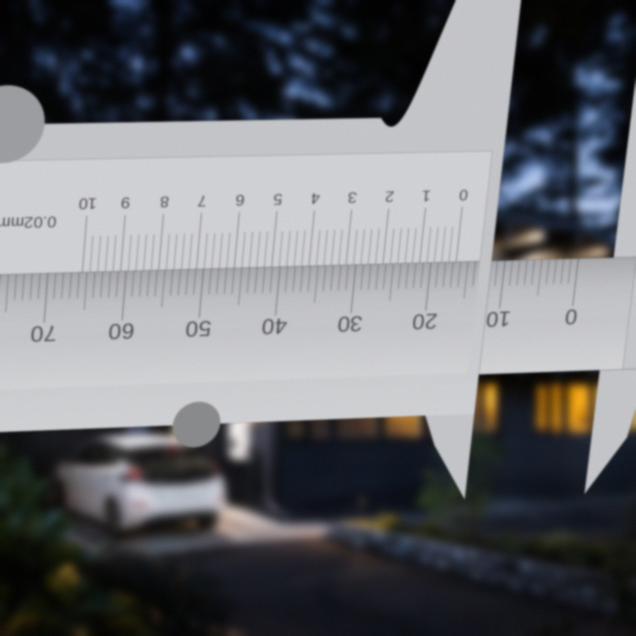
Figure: 16.6 mm
